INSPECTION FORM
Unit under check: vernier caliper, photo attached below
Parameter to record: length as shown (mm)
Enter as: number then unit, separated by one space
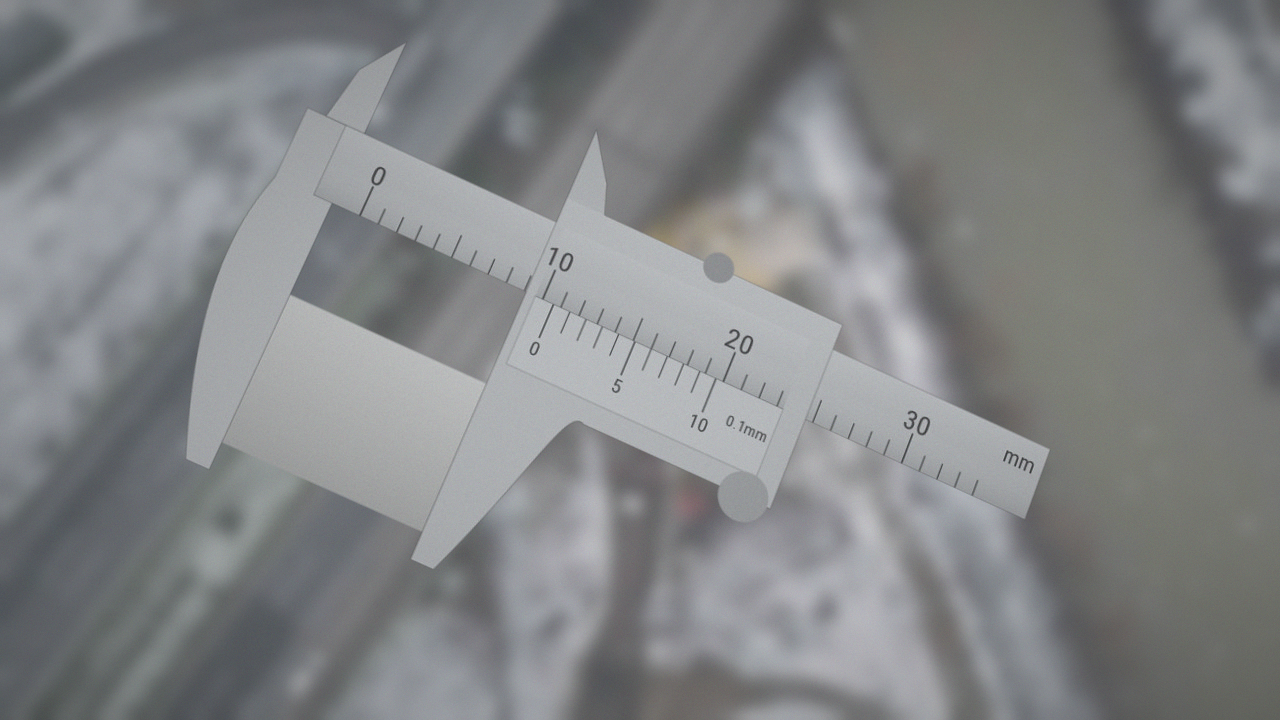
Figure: 10.6 mm
